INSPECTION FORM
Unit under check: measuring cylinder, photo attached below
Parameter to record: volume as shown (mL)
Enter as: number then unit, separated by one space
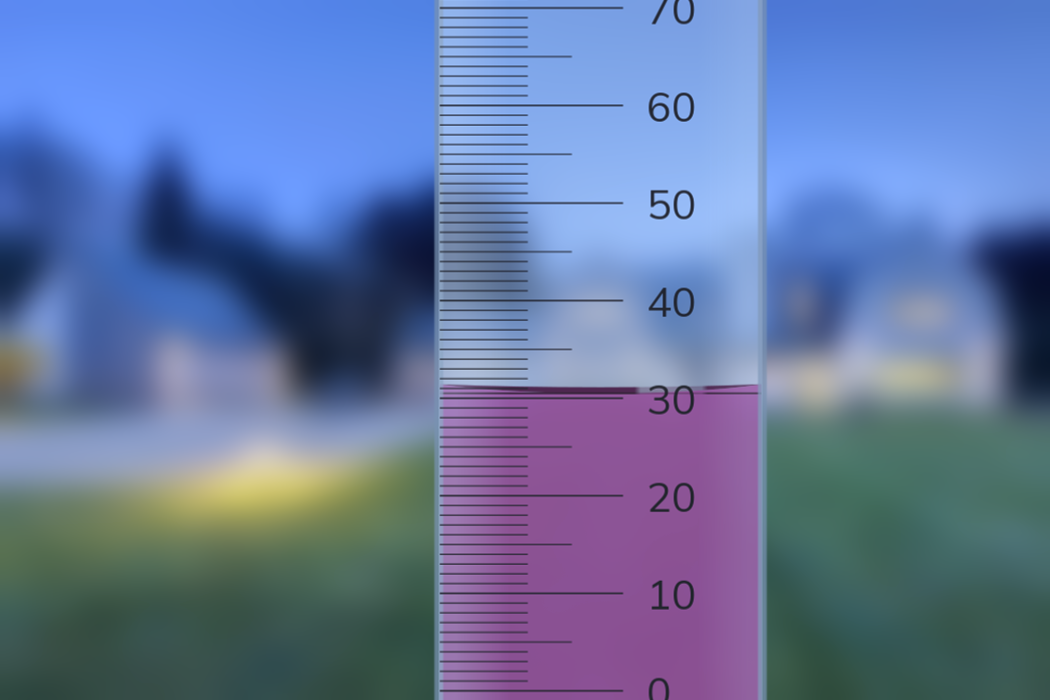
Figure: 30.5 mL
